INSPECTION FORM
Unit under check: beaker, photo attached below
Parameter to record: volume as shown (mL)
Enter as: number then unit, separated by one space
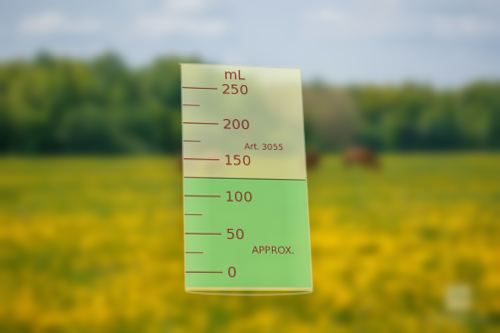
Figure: 125 mL
